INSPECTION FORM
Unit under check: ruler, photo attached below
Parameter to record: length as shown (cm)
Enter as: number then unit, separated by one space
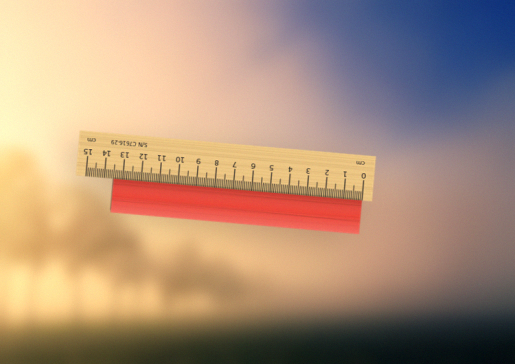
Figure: 13.5 cm
